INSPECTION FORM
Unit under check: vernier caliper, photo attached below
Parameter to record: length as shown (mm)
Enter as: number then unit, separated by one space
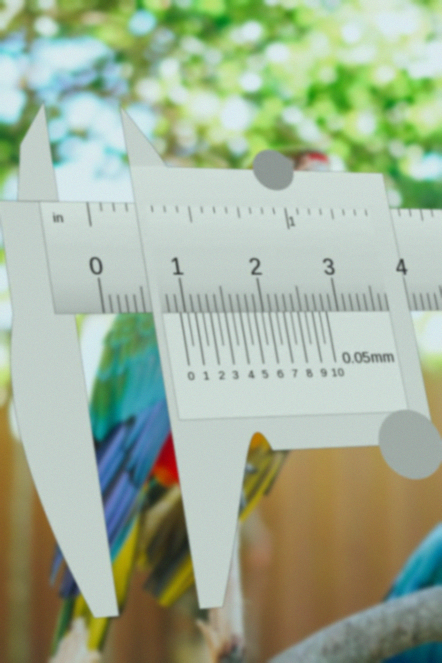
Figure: 9.4 mm
